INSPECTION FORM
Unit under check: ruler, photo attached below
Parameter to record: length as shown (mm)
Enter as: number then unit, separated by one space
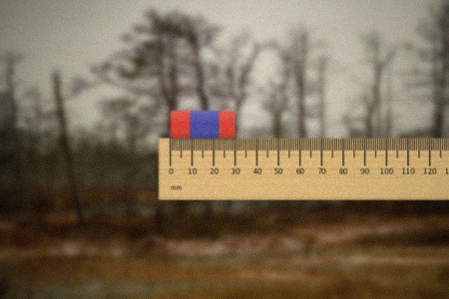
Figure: 30 mm
